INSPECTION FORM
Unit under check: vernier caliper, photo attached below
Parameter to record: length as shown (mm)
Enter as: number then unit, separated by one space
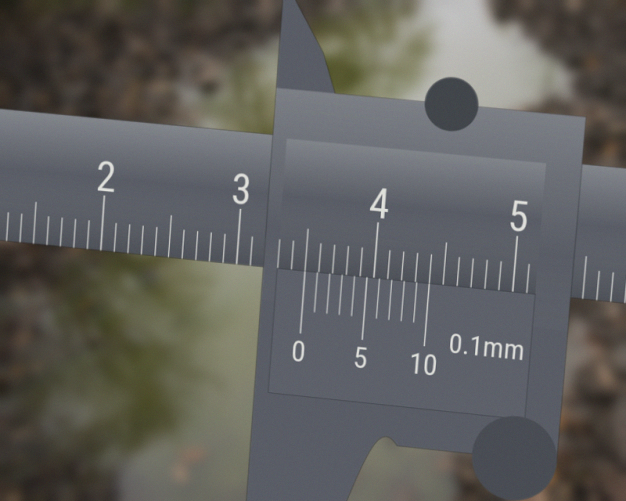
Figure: 35.0 mm
